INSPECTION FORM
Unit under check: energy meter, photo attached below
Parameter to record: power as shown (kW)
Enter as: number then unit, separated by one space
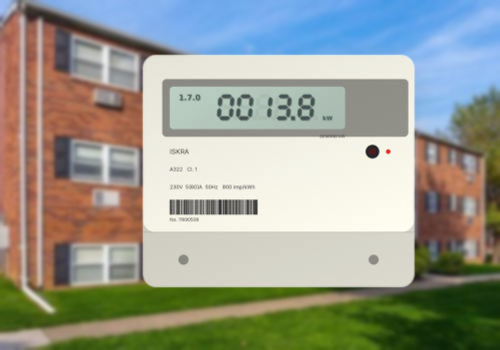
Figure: 13.8 kW
